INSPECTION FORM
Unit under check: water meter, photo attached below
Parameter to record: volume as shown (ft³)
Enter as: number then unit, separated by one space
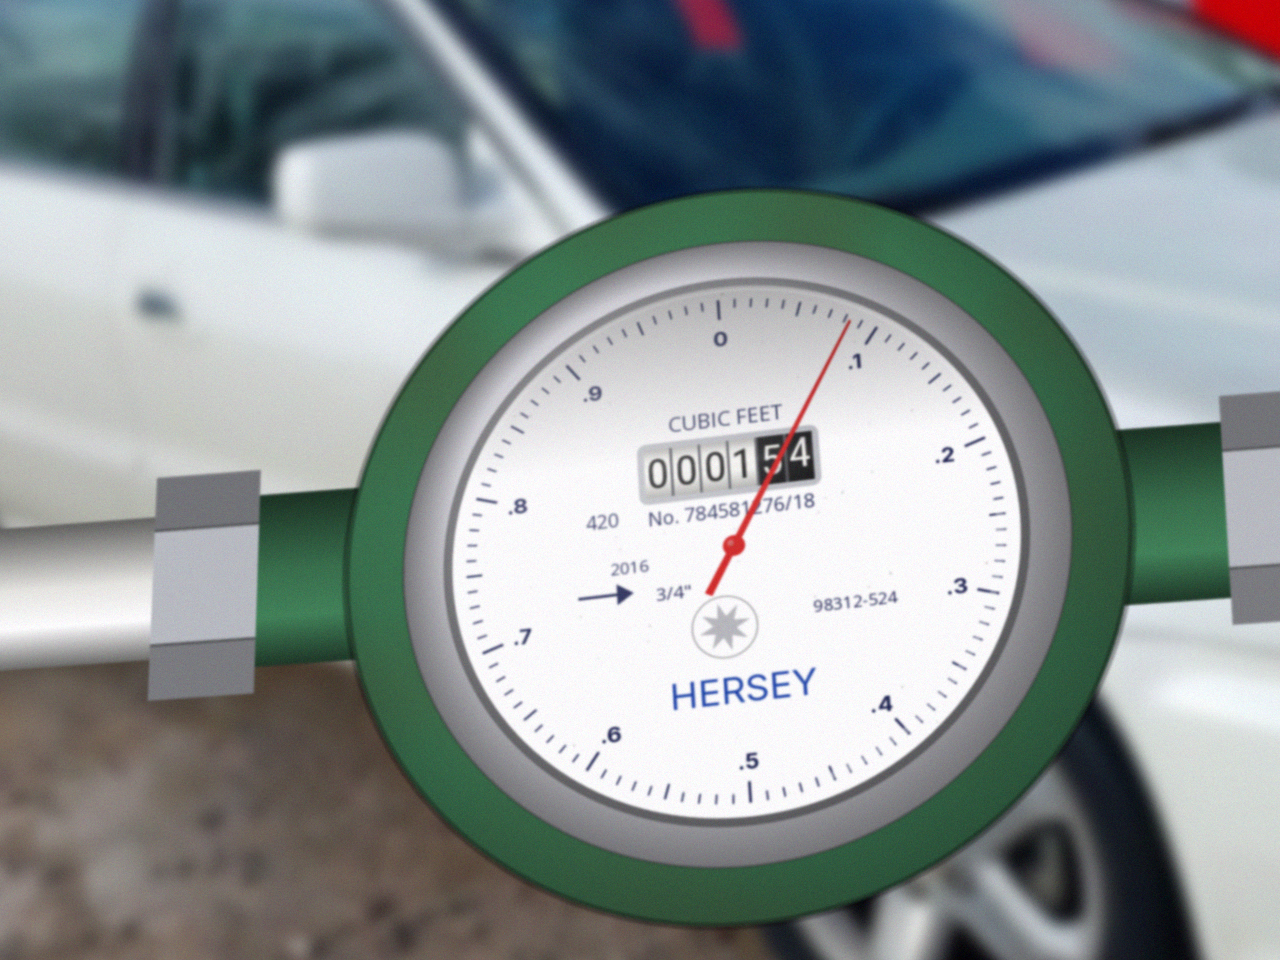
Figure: 154.08 ft³
